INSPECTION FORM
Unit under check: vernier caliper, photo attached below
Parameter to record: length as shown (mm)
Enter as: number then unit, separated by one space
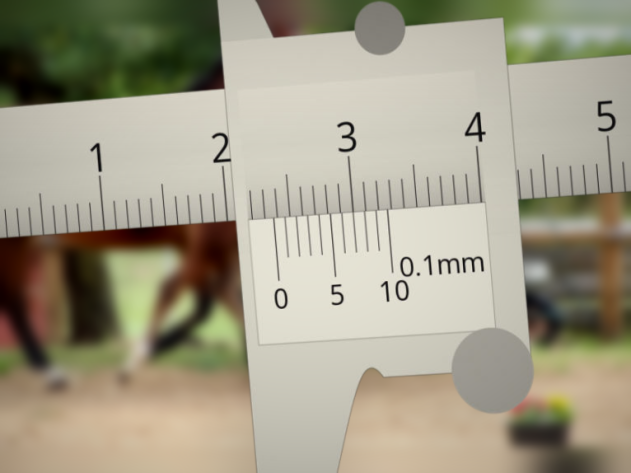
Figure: 23.7 mm
